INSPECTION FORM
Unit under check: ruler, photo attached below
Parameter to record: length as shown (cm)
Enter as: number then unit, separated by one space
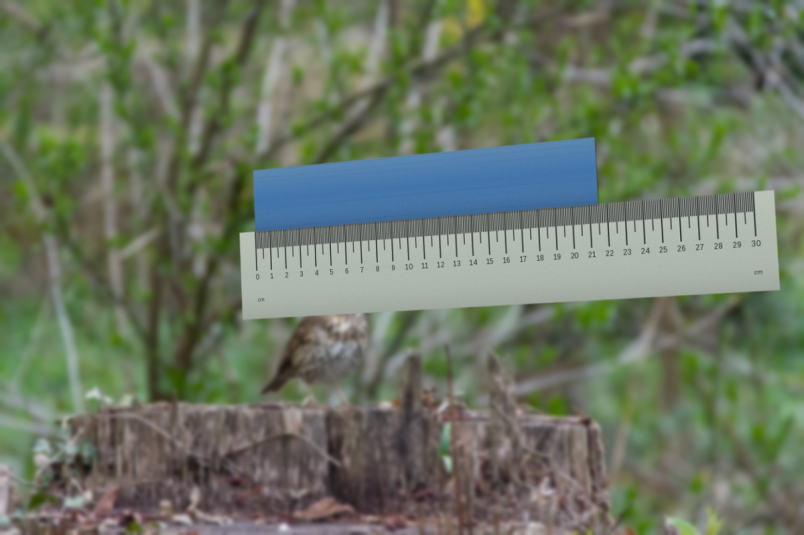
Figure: 21.5 cm
